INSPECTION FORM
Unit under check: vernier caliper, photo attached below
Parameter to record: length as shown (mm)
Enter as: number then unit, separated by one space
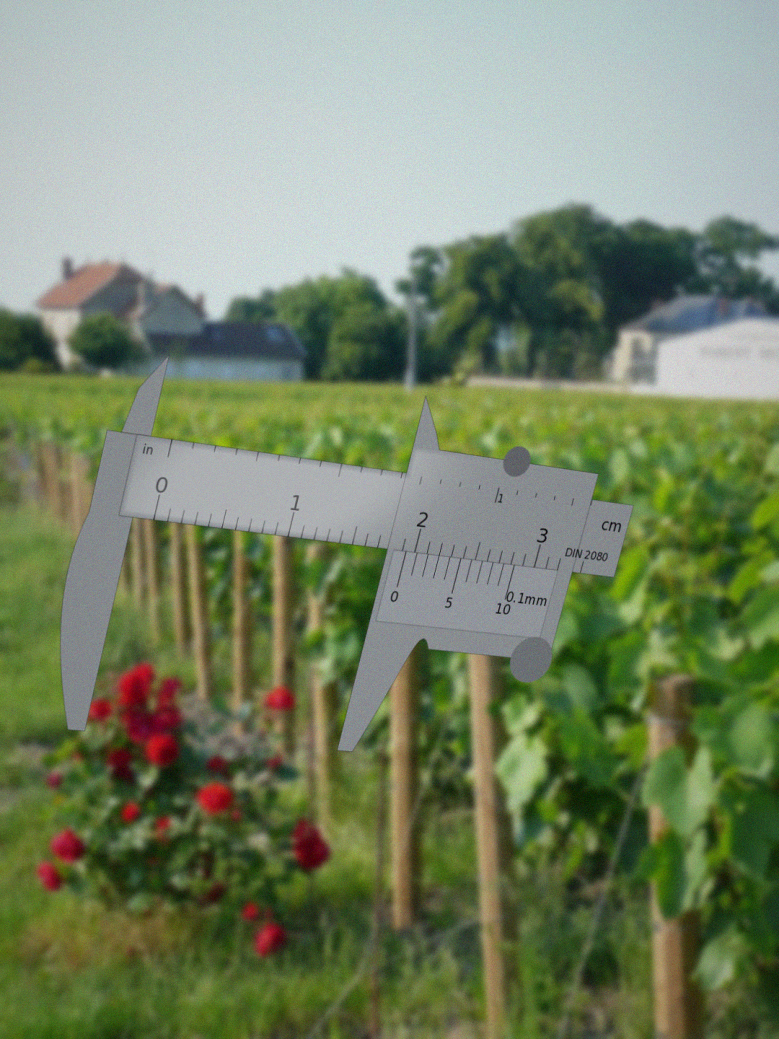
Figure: 19.3 mm
